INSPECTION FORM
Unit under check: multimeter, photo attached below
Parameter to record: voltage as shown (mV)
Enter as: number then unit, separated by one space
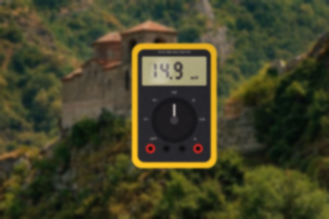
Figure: 14.9 mV
